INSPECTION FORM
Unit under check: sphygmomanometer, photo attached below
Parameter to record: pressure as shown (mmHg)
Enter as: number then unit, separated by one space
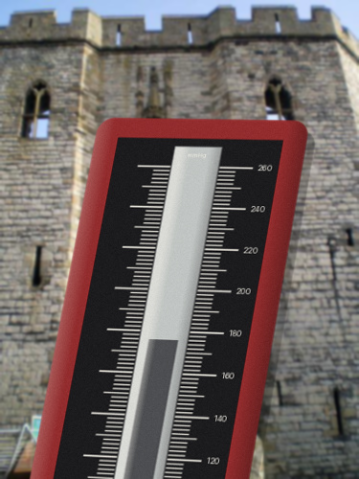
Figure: 176 mmHg
